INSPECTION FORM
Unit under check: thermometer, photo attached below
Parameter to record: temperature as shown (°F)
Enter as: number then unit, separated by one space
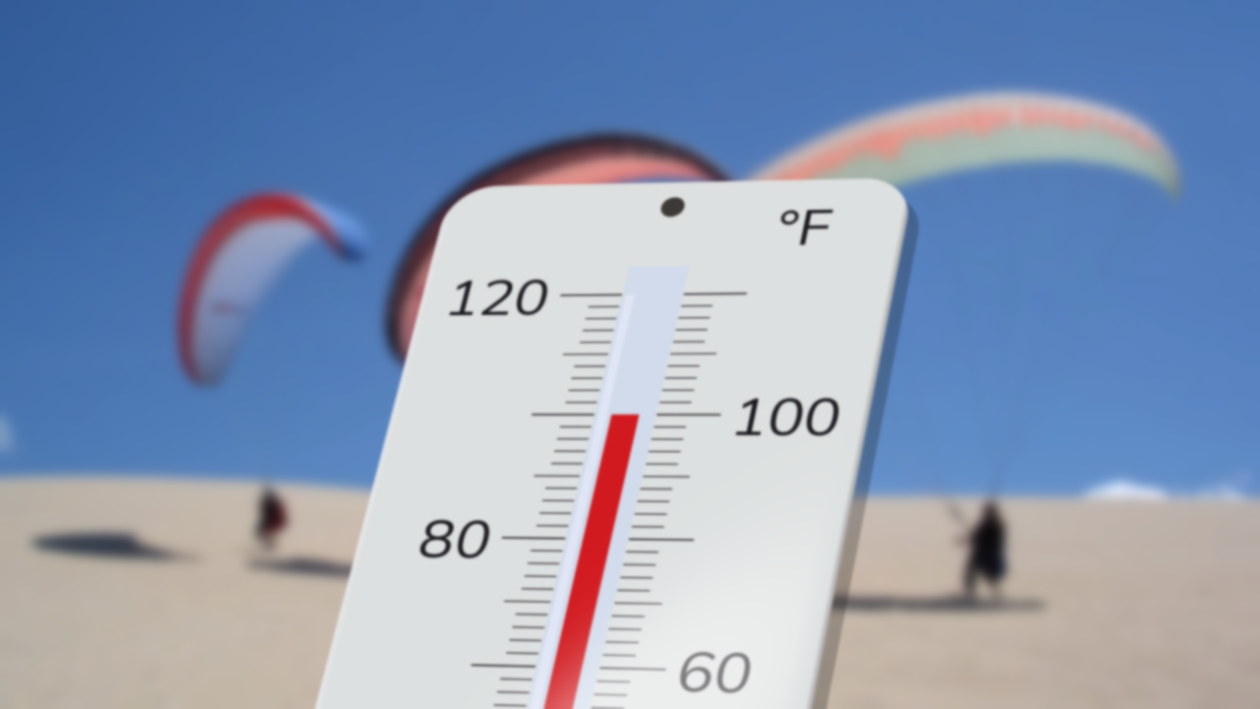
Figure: 100 °F
